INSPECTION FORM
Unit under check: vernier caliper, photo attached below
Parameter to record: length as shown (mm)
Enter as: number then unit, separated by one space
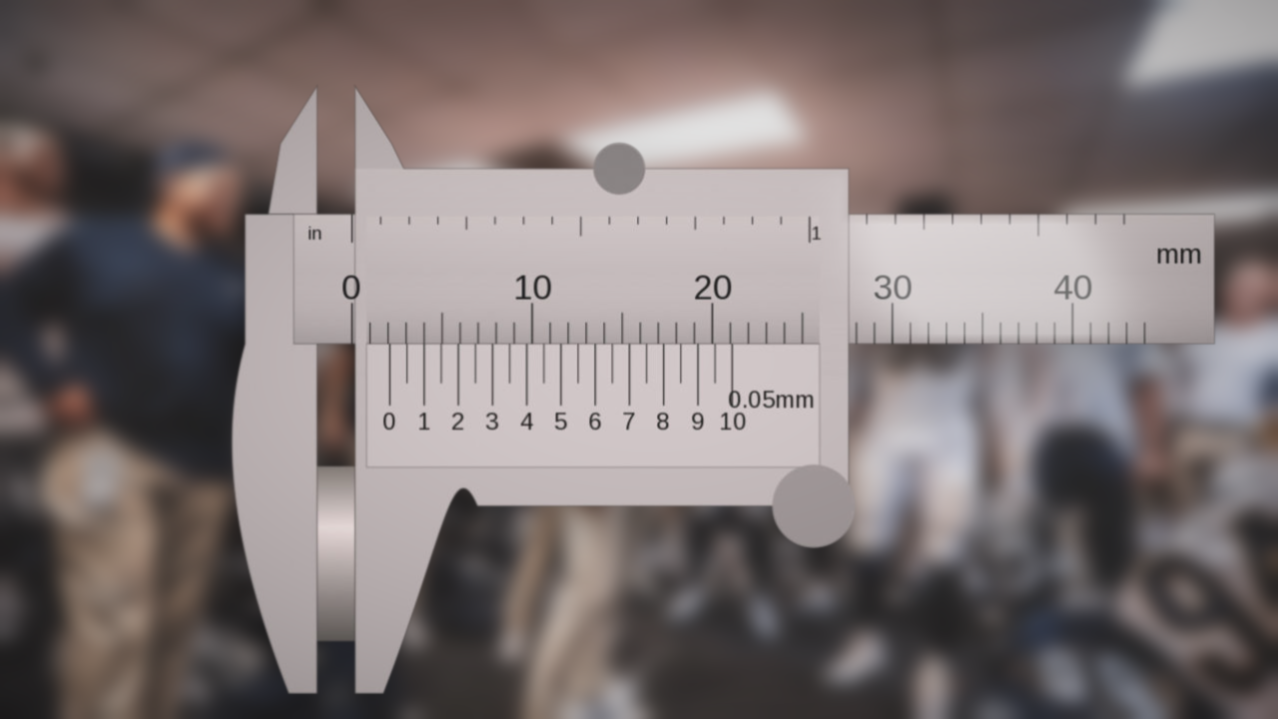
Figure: 2.1 mm
